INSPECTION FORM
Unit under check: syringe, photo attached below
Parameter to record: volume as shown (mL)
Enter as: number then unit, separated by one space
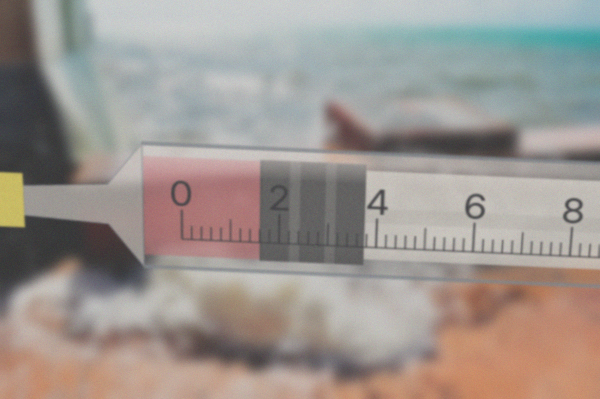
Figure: 1.6 mL
